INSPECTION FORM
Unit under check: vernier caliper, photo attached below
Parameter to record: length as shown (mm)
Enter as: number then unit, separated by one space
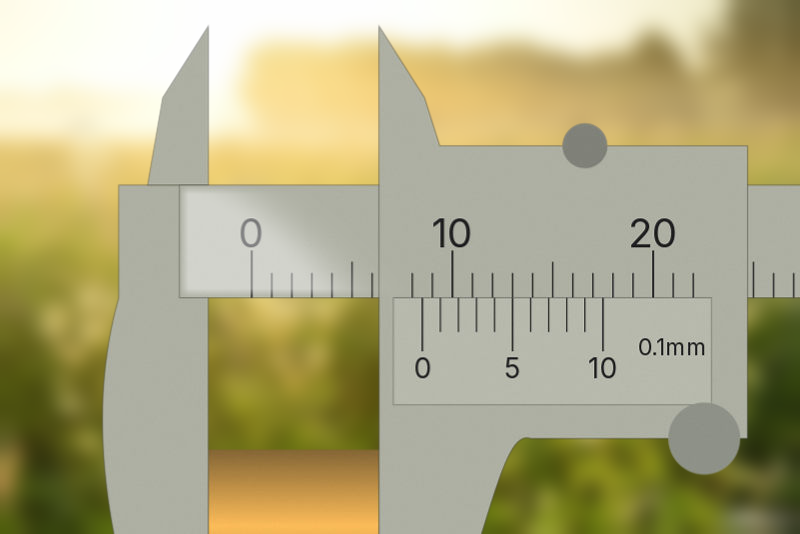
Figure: 8.5 mm
